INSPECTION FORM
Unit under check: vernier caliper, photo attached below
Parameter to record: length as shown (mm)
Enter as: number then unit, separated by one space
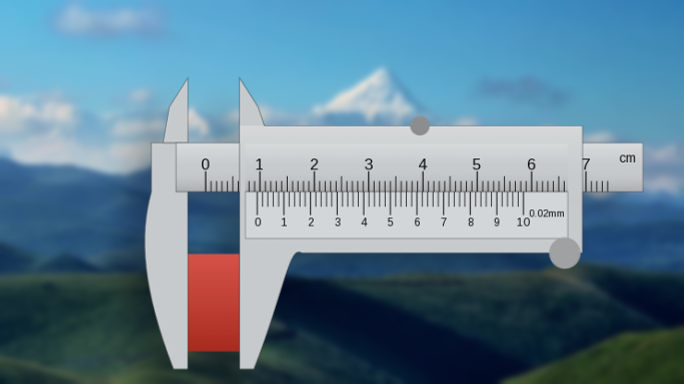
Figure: 9.5 mm
